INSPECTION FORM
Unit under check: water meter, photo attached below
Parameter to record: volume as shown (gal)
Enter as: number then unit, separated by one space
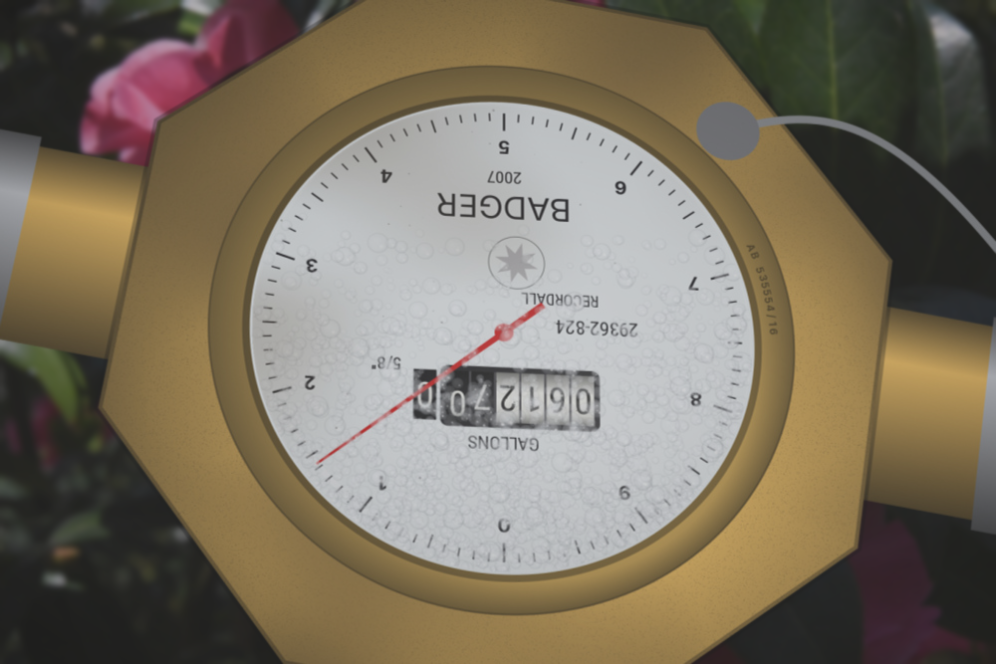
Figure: 612701.4 gal
